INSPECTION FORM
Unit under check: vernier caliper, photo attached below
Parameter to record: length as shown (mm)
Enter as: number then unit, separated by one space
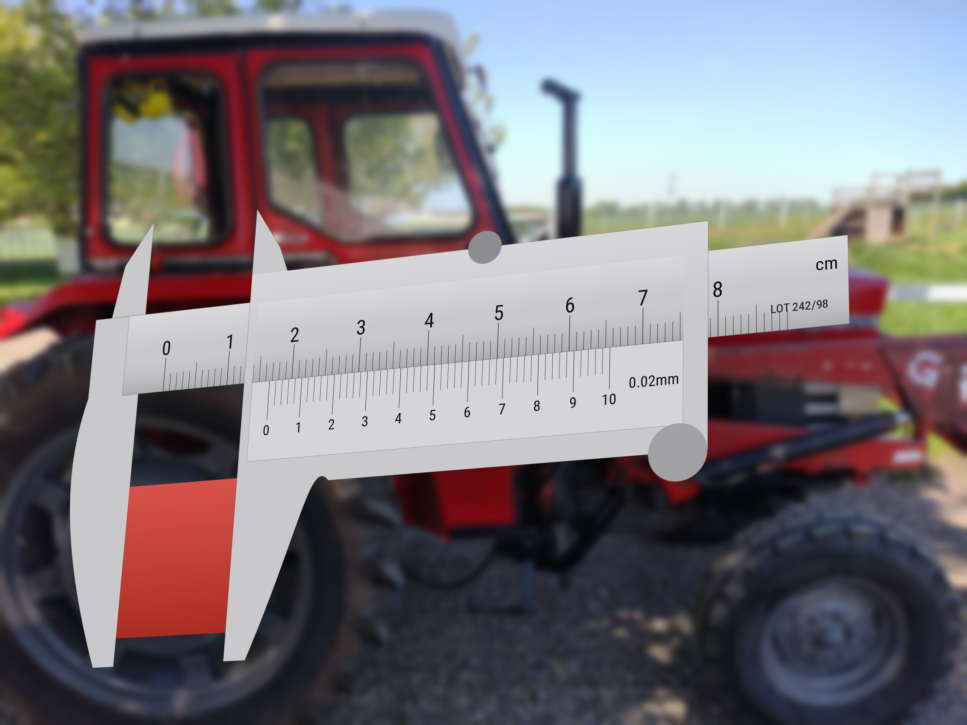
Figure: 16.6 mm
